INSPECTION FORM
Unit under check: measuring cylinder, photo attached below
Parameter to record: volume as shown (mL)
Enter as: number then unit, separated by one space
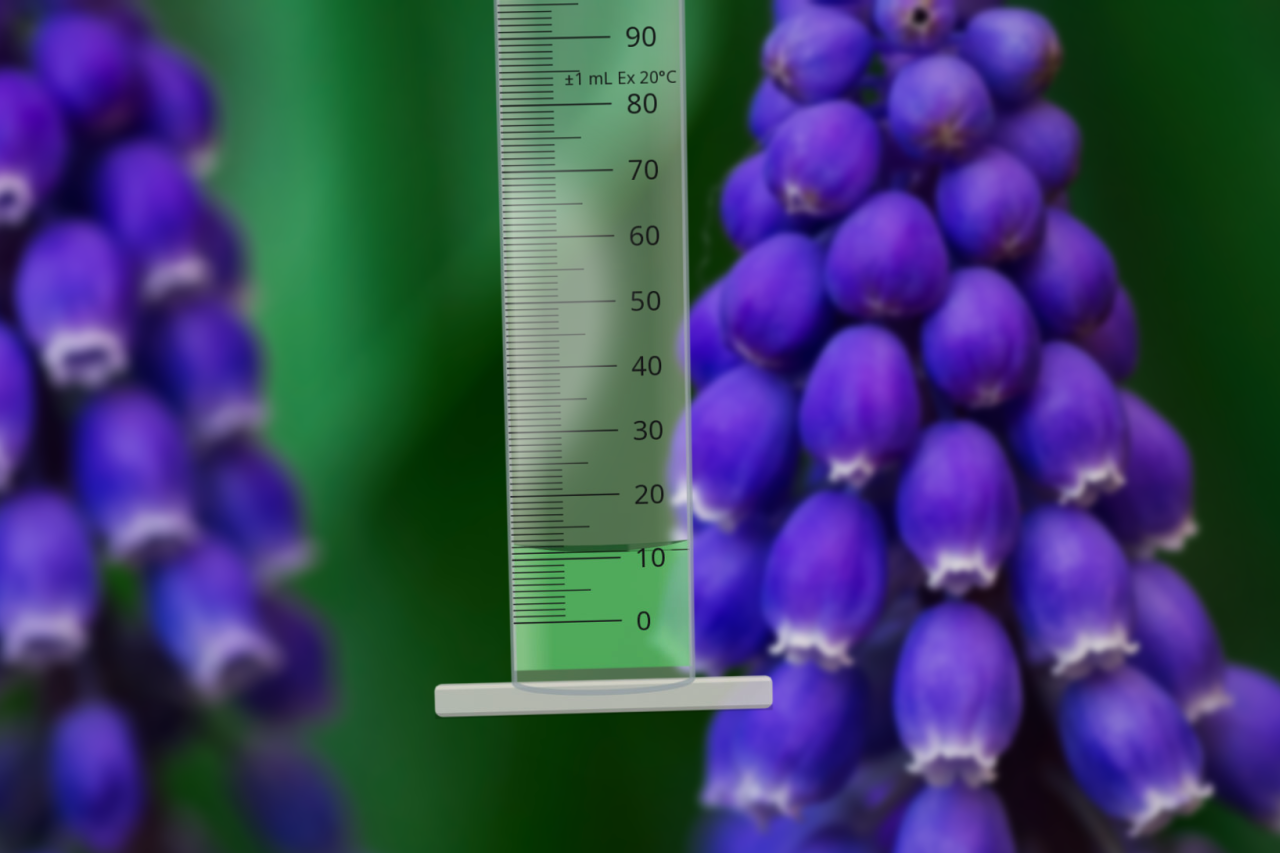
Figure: 11 mL
